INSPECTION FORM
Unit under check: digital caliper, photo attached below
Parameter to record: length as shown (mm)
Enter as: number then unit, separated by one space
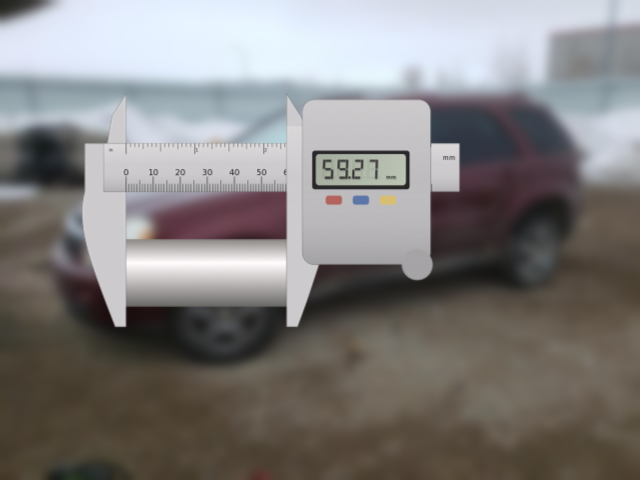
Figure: 59.27 mm
